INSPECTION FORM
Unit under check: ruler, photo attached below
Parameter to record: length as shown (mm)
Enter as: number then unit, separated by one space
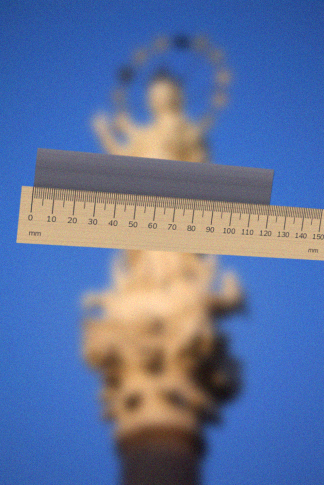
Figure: 120 mm
